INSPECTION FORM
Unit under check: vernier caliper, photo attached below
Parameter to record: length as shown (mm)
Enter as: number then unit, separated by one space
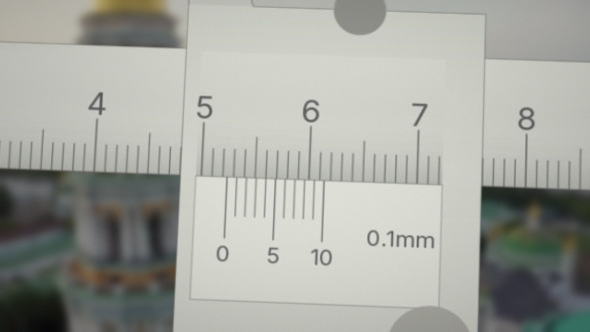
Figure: 52.4 mm
